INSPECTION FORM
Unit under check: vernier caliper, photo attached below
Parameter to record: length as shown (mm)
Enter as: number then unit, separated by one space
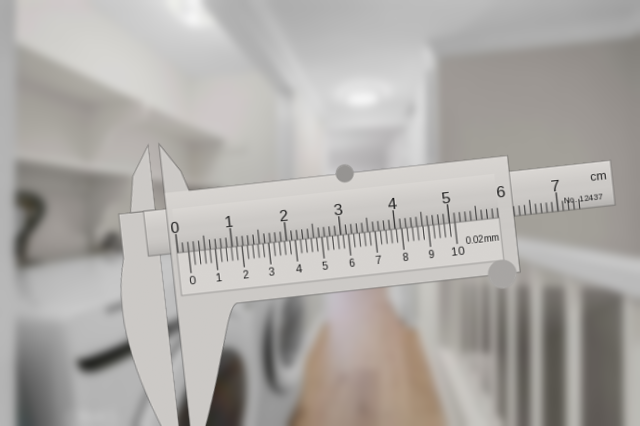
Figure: 2.0 mm
